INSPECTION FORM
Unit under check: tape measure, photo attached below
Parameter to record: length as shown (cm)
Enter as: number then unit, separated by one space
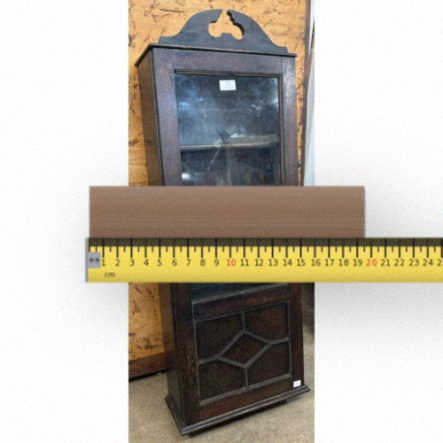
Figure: 19.5 cm
